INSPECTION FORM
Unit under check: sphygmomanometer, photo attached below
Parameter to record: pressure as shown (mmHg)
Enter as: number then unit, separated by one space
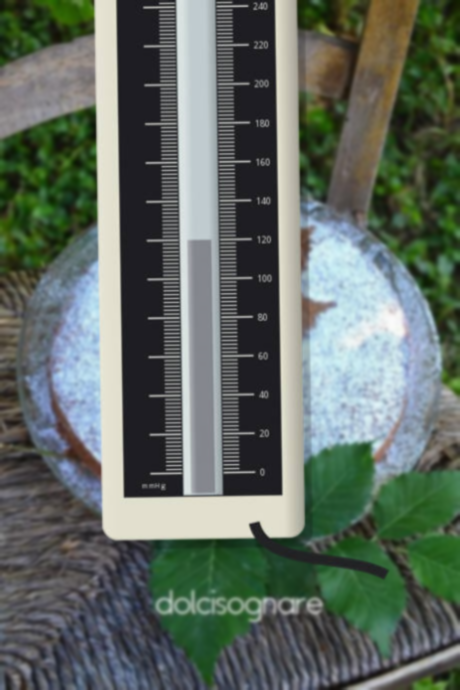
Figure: 120 mmHg
